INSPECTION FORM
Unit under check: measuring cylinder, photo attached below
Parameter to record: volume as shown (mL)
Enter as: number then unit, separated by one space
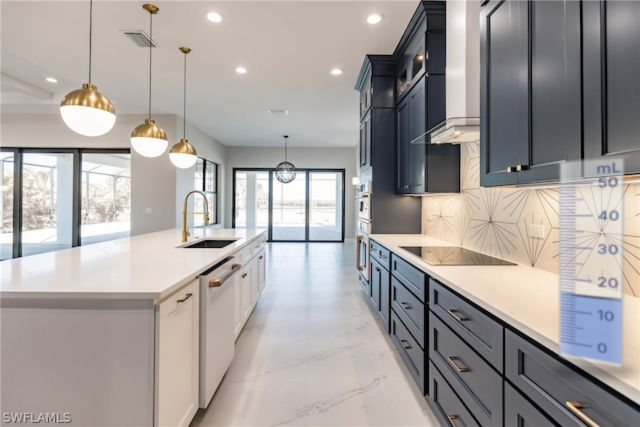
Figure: 15 mL
